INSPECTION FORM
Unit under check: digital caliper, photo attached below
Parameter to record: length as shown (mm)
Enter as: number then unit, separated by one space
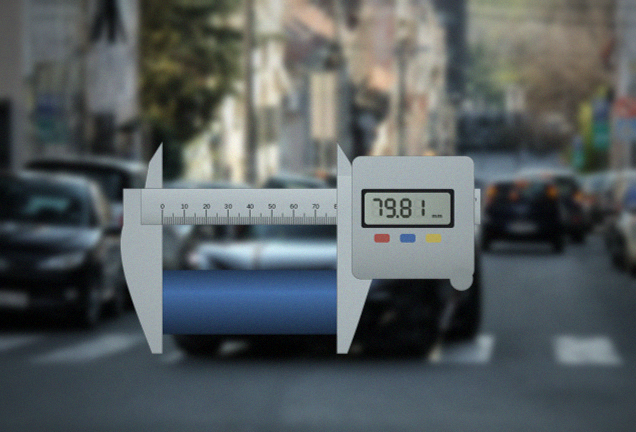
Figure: 79.81 mm
